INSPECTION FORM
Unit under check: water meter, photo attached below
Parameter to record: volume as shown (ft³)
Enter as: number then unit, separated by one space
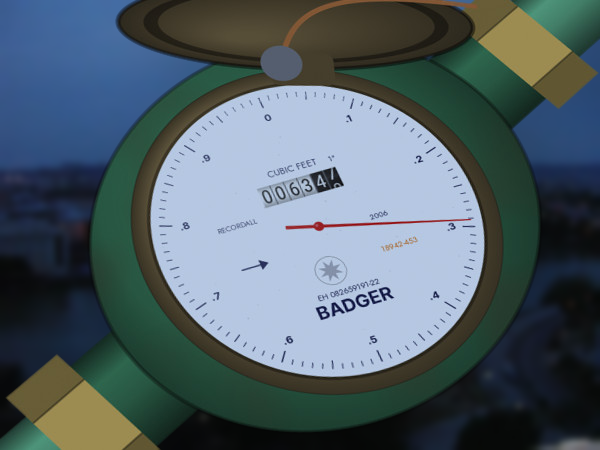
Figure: 6347.29 ft³
